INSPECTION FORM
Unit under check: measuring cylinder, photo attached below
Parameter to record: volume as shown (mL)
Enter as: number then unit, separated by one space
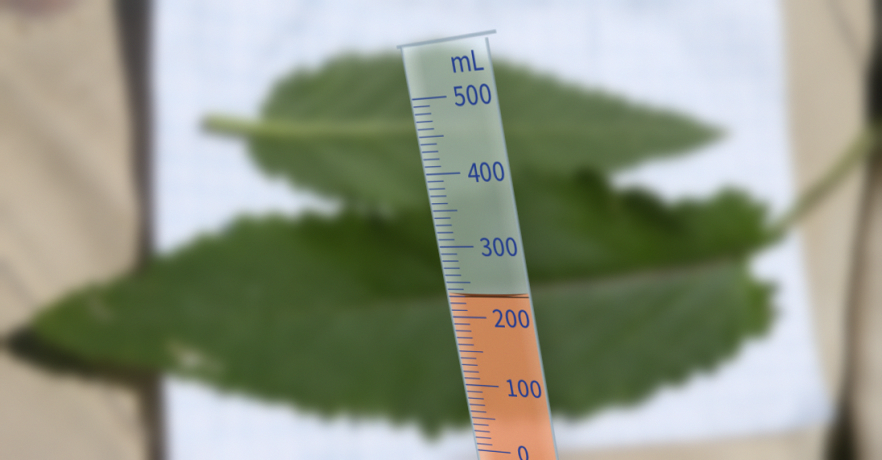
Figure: 230 mL
